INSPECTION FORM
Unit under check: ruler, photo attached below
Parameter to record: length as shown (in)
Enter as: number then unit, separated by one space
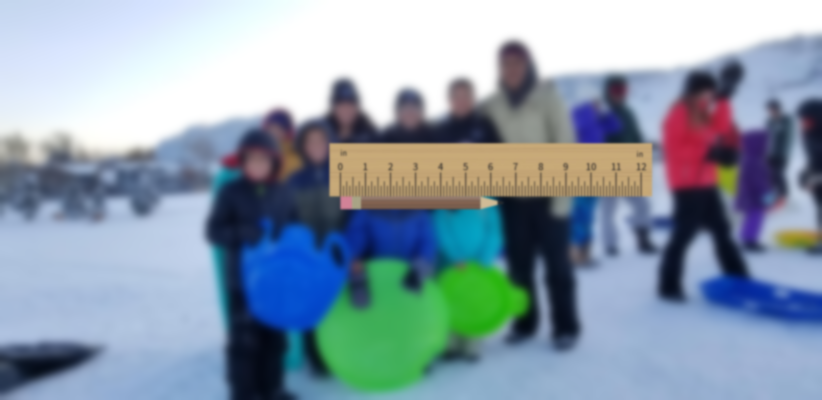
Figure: 6.5 in
